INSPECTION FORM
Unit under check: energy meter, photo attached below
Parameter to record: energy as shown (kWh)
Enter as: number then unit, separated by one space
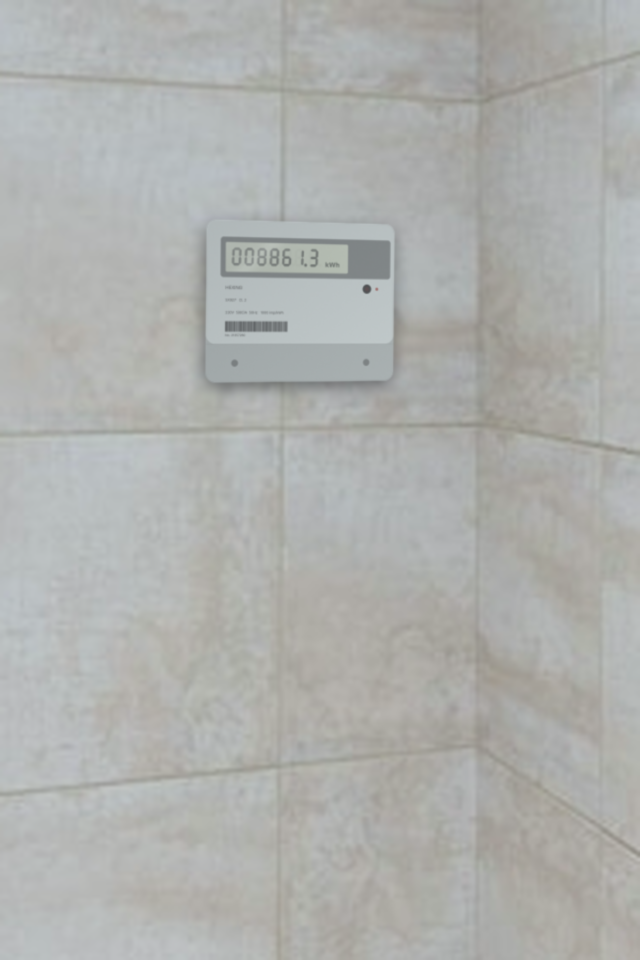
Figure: 8861.3 kWh
